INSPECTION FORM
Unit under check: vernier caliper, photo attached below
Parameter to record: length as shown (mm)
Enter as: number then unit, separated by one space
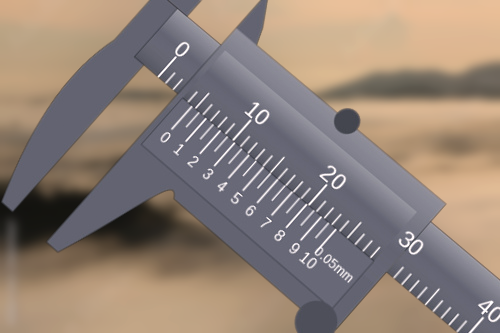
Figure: 4.6 mm
